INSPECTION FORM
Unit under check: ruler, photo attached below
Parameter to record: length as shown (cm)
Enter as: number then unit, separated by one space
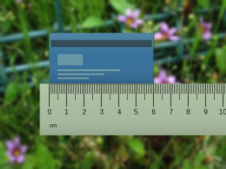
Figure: 6 cm
